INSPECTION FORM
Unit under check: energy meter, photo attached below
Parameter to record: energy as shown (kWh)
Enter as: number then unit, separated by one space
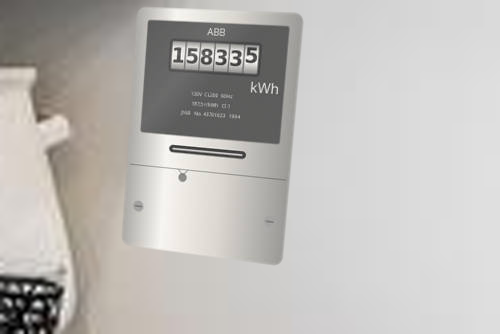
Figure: 158335 kWh
